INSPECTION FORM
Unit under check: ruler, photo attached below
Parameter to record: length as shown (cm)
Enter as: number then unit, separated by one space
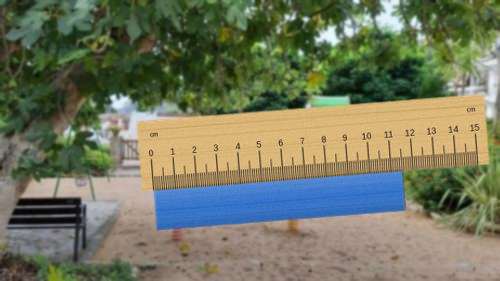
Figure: 11.5 cm
